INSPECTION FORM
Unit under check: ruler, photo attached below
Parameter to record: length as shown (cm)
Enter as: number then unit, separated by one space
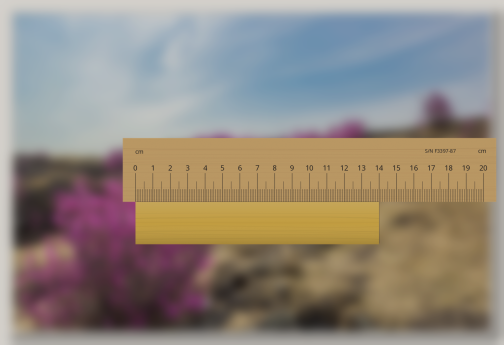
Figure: 14 cm
